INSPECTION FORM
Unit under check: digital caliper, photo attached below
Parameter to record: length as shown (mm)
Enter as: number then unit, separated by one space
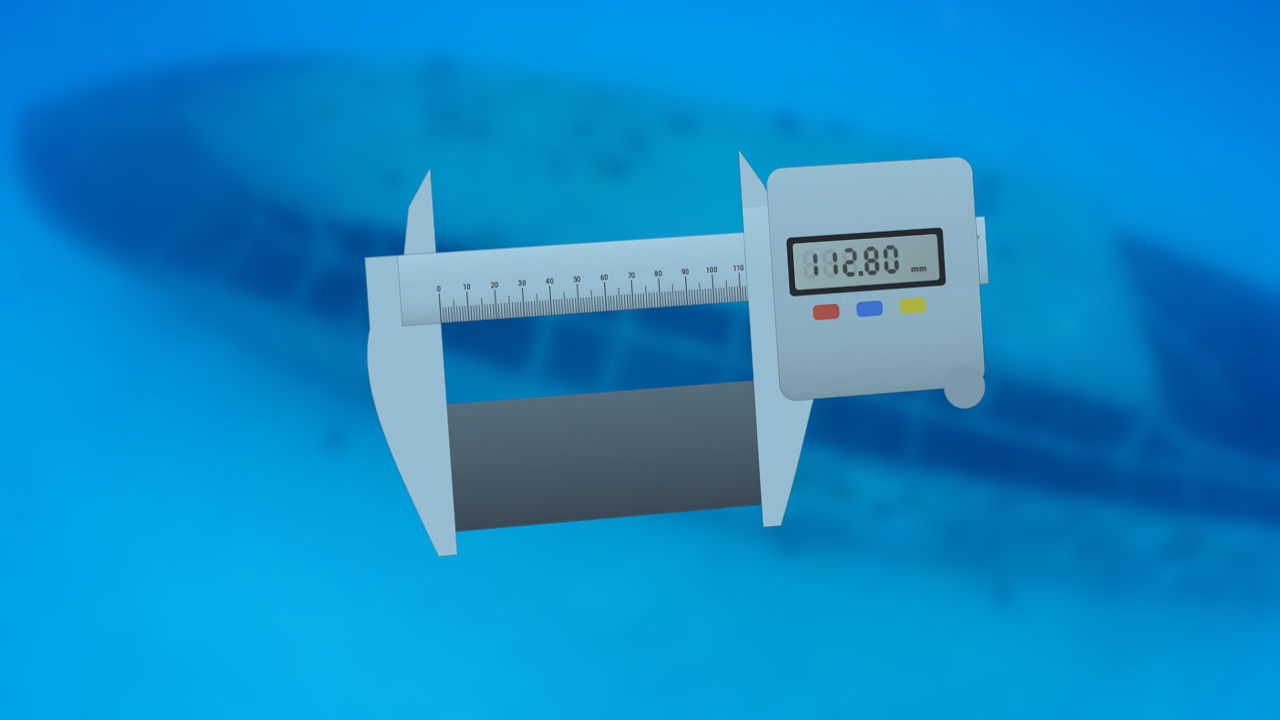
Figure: 112.80 mm
